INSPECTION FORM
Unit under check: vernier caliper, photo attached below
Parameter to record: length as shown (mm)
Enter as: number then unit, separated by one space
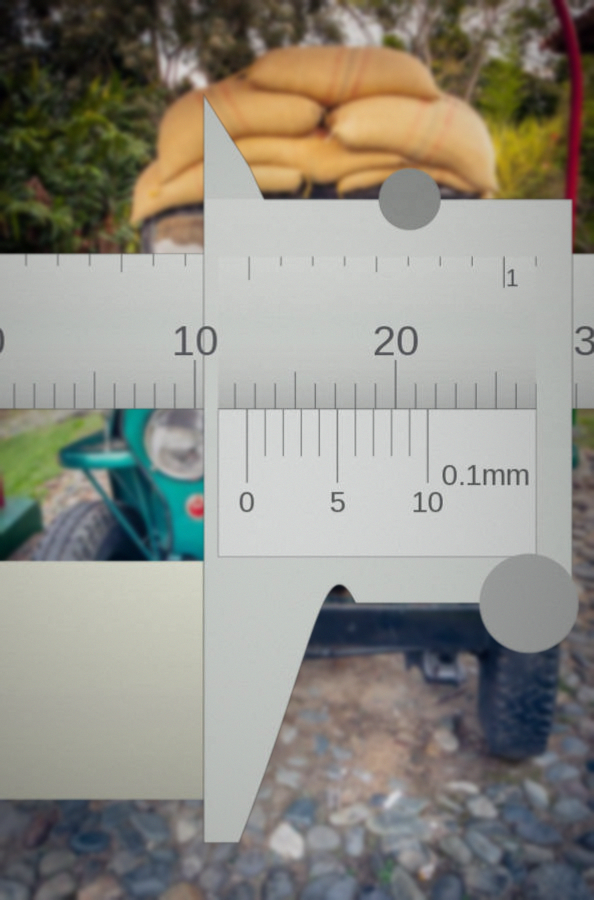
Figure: 12.6 mm
